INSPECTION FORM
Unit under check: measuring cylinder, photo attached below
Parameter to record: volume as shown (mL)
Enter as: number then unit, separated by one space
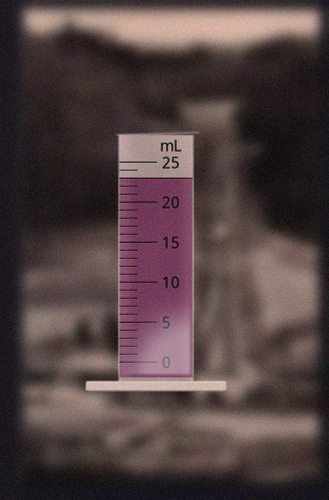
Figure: 23 mL
